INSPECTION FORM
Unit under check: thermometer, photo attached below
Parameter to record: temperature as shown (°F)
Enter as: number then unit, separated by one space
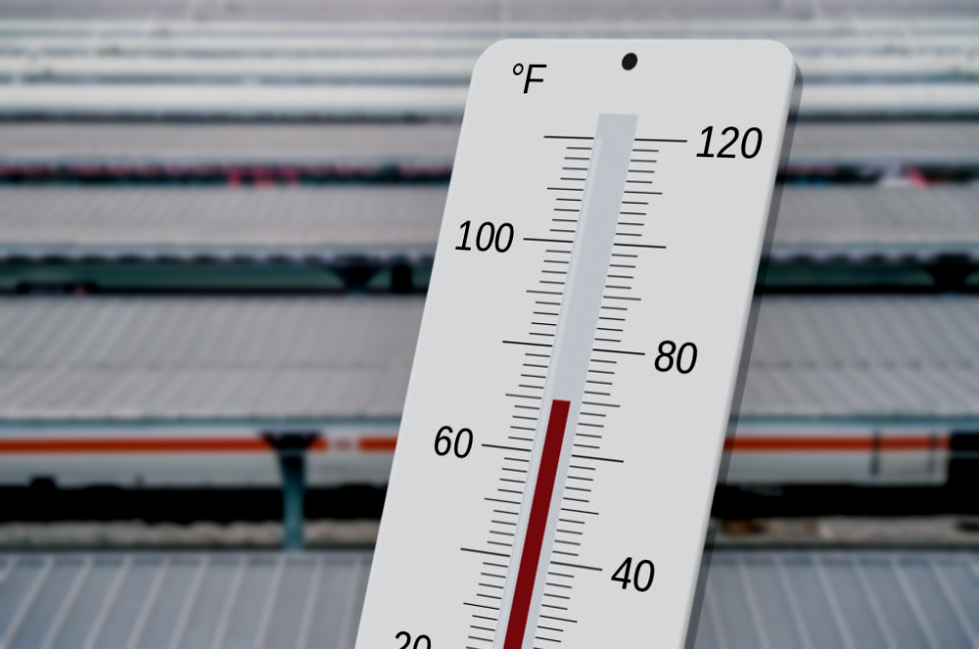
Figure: 70 °F
